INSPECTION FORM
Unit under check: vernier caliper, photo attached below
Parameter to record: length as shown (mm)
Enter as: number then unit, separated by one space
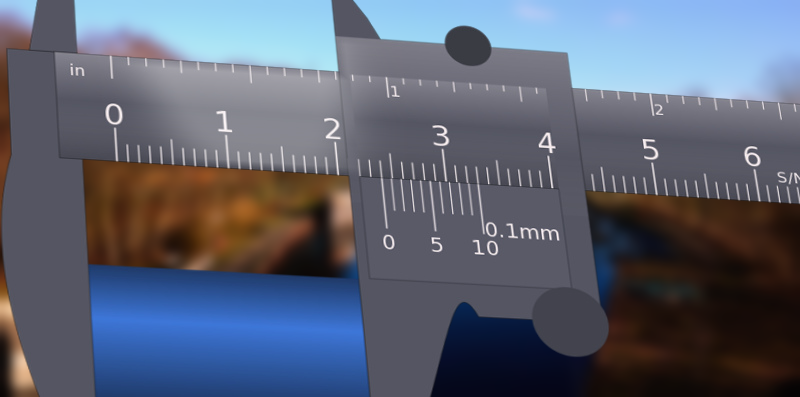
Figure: 24.0 mm
